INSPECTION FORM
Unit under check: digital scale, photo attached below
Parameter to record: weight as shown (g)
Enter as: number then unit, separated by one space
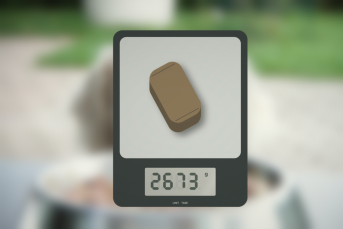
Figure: 2673 g
